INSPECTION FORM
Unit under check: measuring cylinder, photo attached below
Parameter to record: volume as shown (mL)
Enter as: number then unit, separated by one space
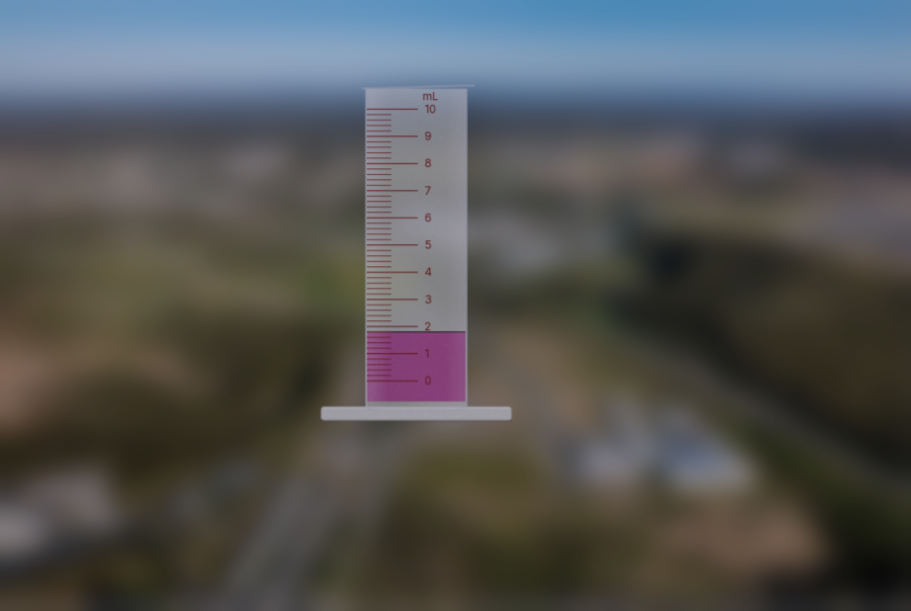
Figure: 1.8 mL
